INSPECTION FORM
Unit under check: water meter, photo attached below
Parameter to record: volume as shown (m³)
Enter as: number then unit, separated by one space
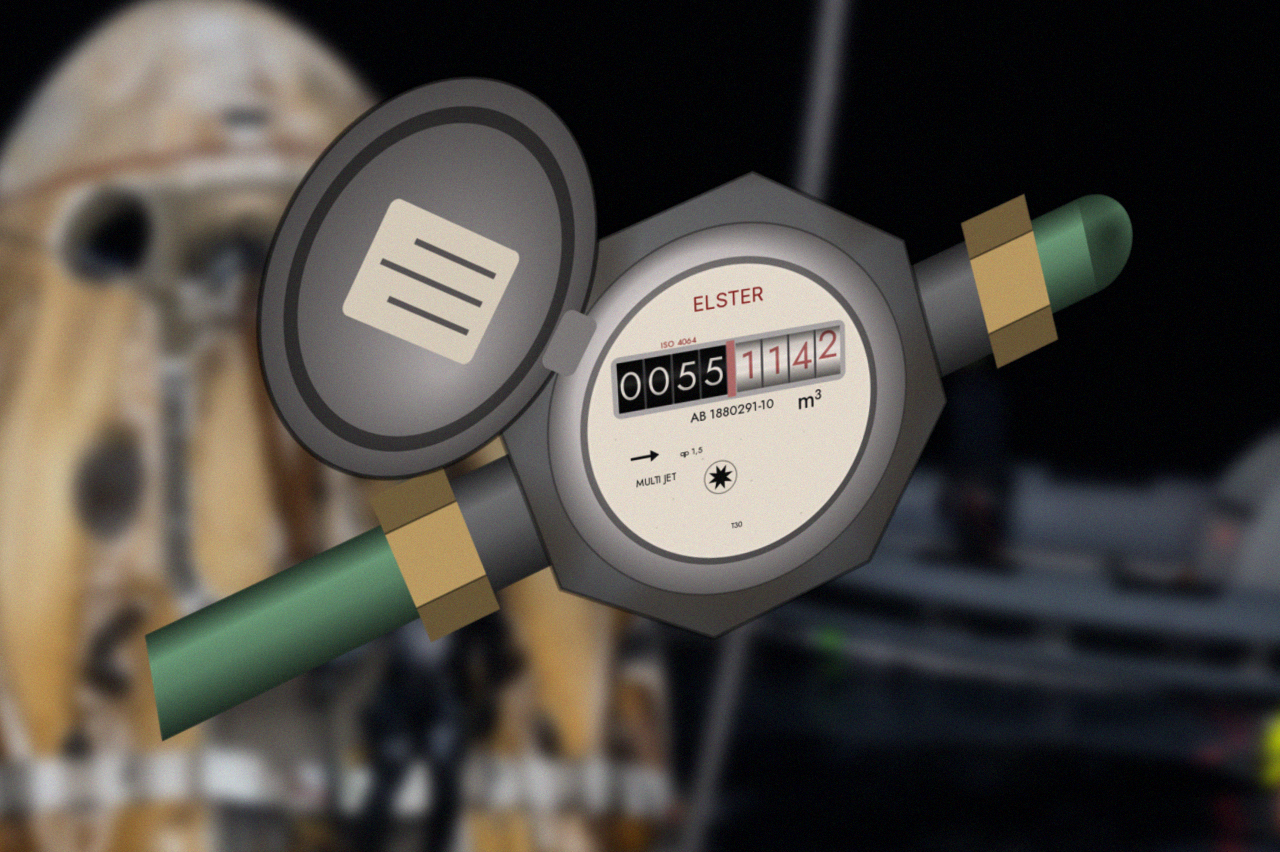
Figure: 55.1142 m³
